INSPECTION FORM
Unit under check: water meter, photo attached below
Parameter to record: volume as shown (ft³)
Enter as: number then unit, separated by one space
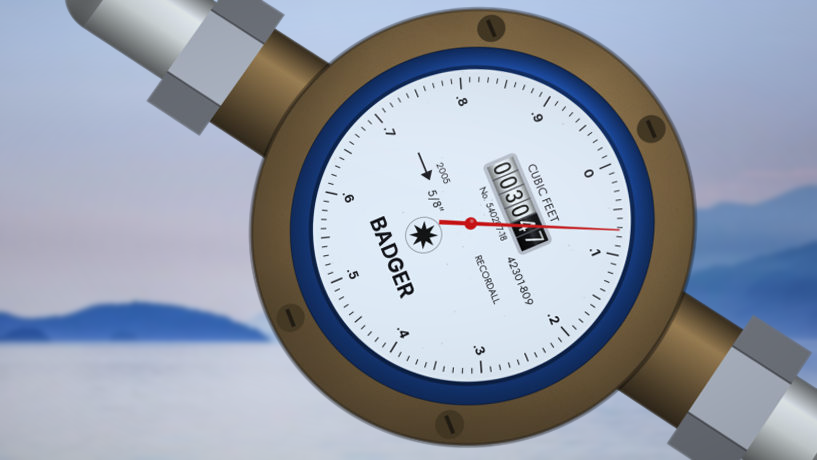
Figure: 3047.07 ft³
